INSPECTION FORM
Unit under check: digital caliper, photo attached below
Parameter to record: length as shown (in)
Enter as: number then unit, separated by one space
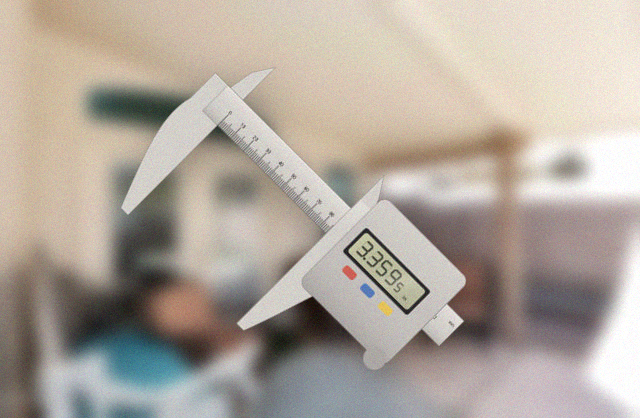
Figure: 3.3595 in
